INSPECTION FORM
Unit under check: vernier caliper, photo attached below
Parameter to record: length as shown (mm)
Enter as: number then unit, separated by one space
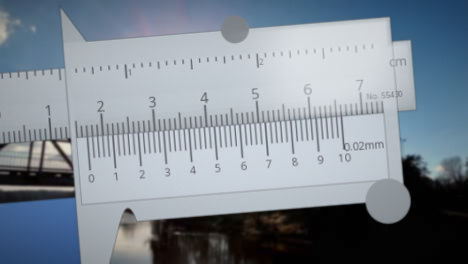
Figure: 17.0 mm
